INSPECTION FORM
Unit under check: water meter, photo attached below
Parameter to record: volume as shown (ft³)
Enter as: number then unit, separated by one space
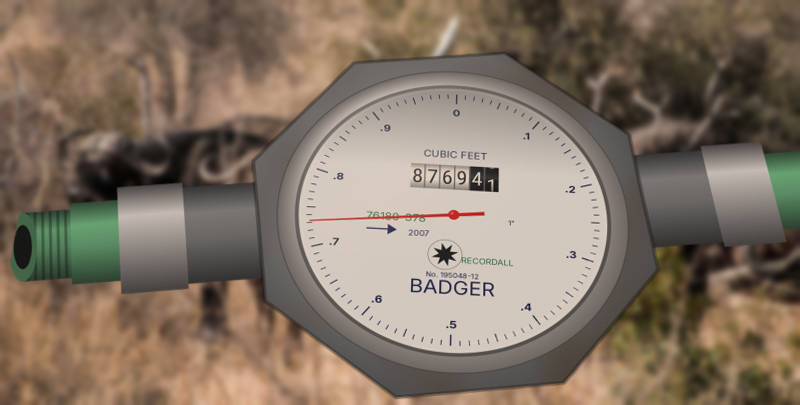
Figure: 876940.73 ft³
